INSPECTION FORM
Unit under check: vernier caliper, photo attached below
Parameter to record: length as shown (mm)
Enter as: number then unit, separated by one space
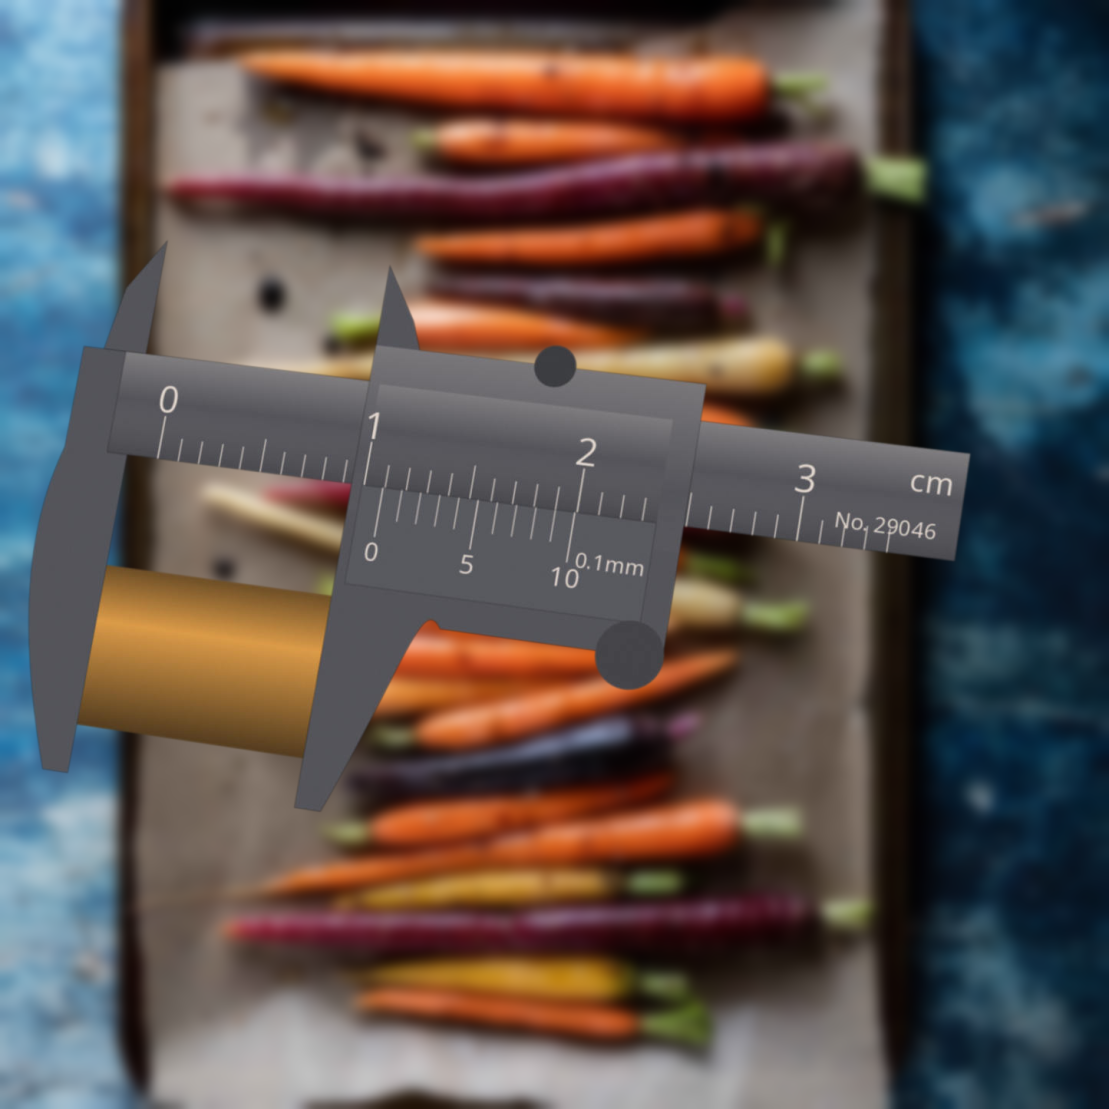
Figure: 10.9 mm
